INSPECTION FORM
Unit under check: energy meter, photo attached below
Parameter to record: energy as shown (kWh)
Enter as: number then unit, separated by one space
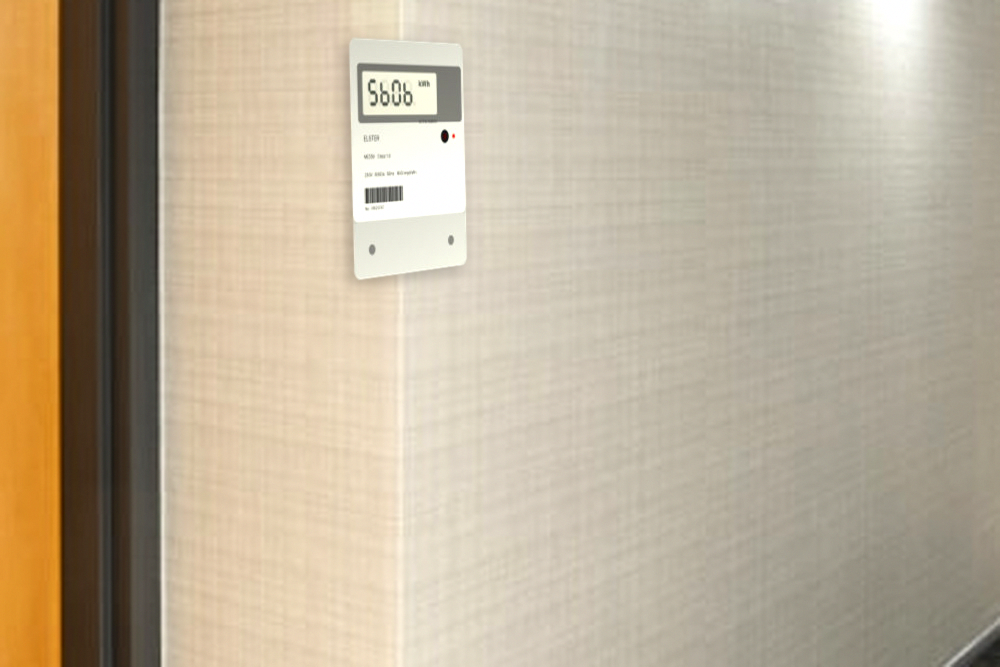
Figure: 5606 kWh
